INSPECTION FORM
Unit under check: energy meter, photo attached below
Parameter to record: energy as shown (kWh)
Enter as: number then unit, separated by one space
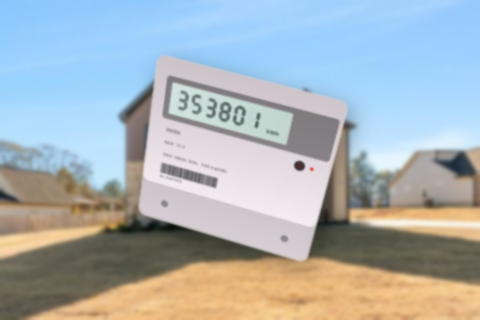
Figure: 353801 kWh
